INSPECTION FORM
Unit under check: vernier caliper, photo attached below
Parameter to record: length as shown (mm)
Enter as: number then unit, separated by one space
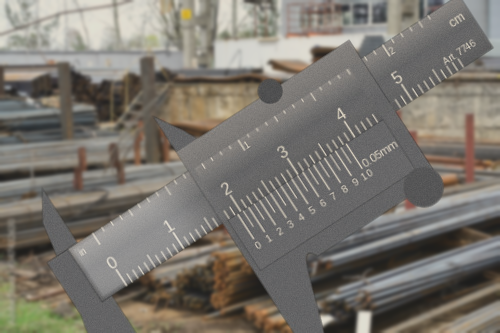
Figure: 19.4 mm
